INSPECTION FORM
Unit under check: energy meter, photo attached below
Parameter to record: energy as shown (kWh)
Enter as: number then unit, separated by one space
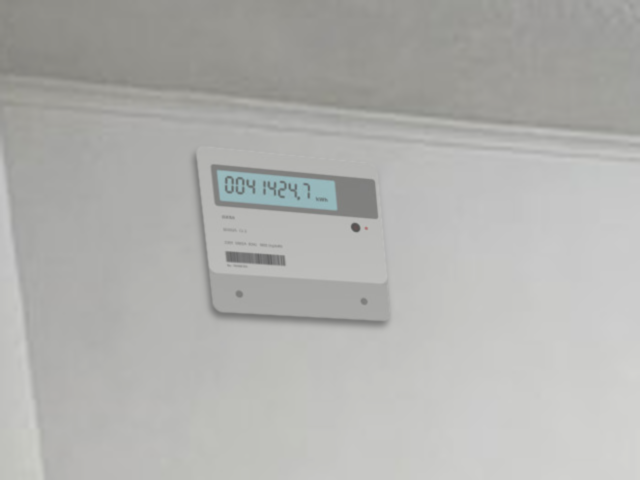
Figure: 41424.7 kWh
